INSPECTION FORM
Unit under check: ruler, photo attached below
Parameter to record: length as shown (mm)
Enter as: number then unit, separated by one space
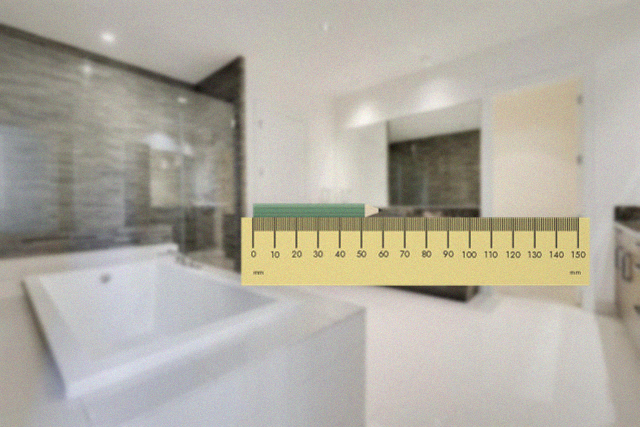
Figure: 60 mm
